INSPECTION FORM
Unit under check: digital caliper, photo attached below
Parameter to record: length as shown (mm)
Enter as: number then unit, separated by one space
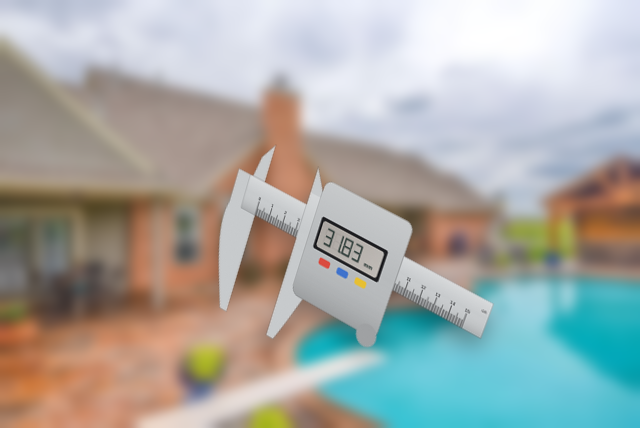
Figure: 31.83 mm
